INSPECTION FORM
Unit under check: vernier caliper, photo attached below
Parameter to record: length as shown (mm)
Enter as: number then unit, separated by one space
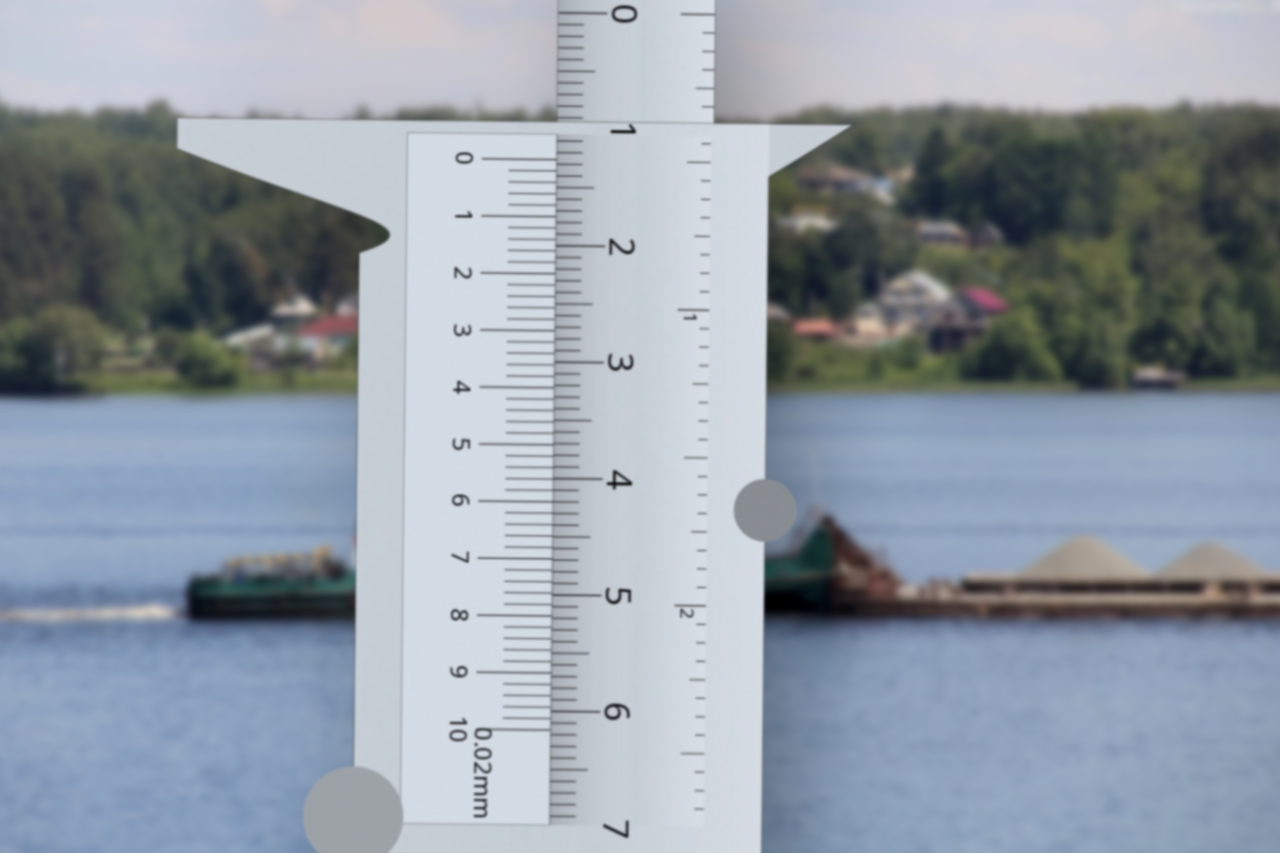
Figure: 12.6 mm
